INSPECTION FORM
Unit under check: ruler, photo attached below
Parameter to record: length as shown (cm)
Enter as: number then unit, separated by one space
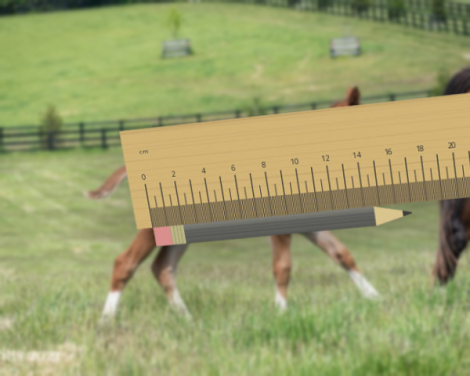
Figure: 17 cm
